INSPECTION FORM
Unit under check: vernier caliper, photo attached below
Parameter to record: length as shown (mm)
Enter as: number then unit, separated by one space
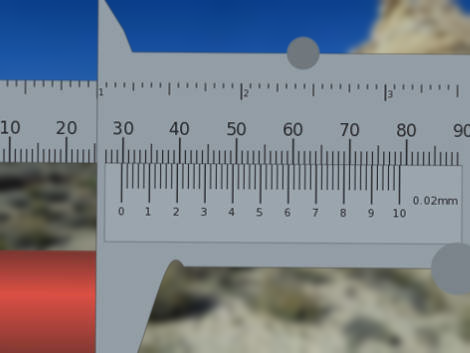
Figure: 29.8 mm
